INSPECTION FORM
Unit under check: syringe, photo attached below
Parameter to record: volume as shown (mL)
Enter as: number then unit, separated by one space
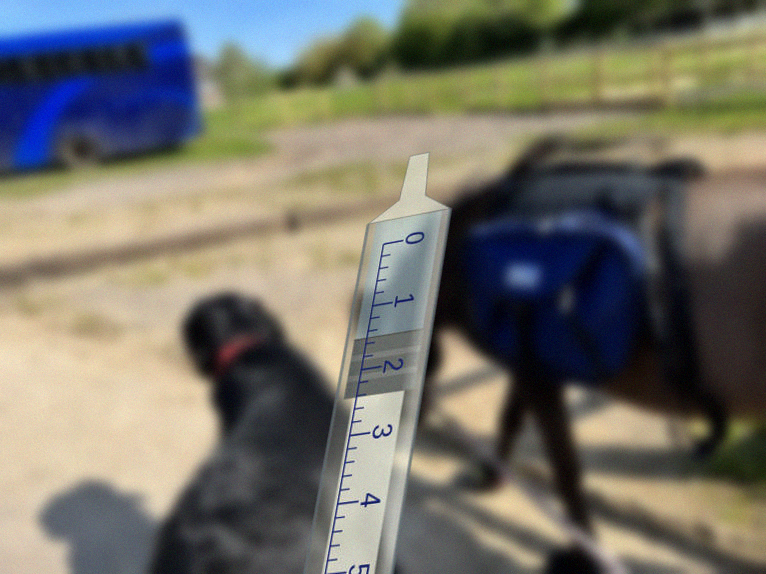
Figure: 1.5 mL
